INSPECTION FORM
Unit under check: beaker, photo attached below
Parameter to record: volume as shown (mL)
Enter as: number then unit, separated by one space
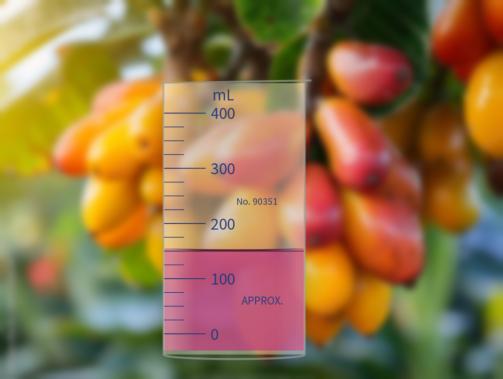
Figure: 150 mL
